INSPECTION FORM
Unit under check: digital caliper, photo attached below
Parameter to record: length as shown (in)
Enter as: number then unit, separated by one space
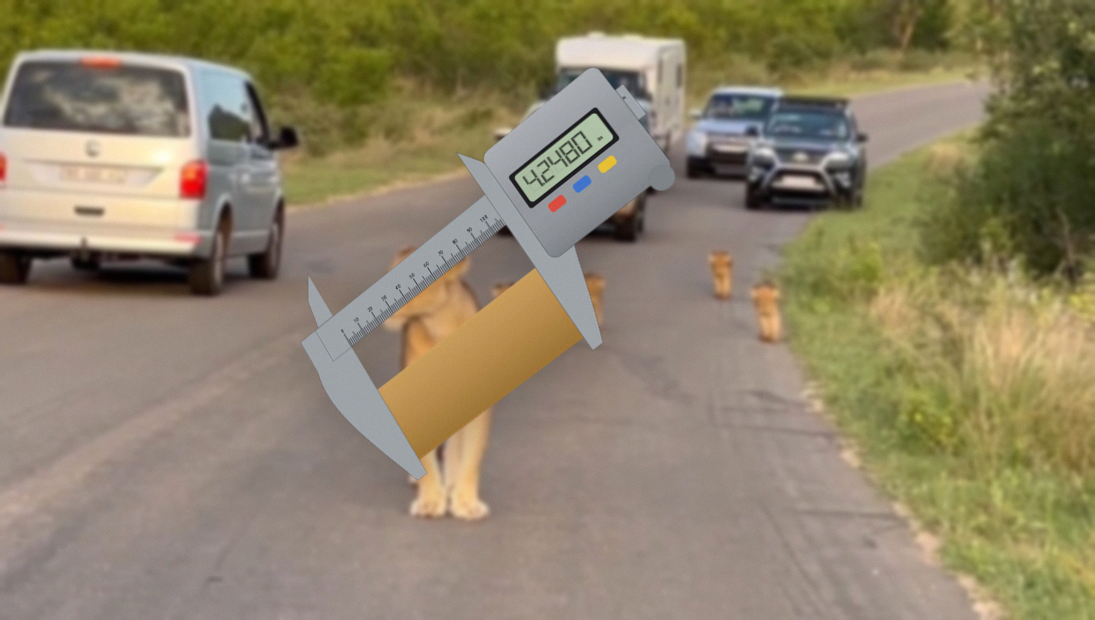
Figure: 4.2480 in
